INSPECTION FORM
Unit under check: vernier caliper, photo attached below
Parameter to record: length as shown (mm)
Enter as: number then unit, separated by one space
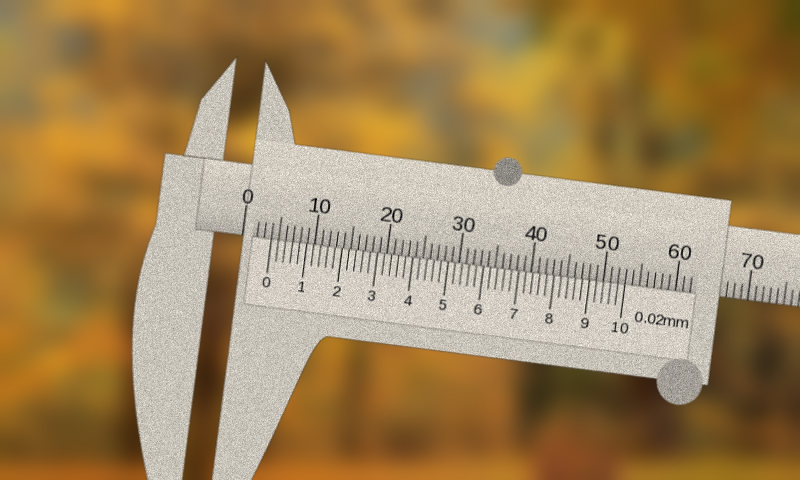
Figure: 4.0 mm
